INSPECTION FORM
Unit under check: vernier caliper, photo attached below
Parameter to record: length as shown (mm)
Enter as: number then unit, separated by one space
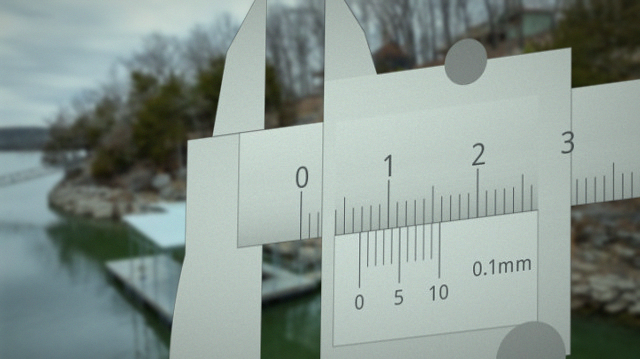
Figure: 6.8 mm
